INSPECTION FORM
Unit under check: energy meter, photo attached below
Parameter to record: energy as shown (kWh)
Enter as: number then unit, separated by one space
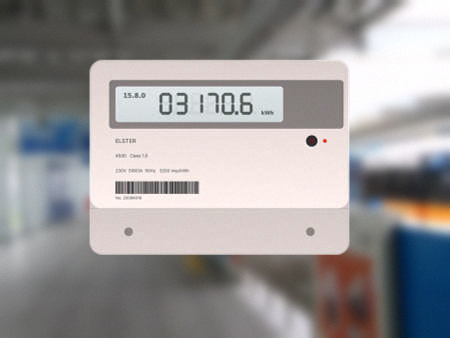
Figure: 3170.6 kWh
